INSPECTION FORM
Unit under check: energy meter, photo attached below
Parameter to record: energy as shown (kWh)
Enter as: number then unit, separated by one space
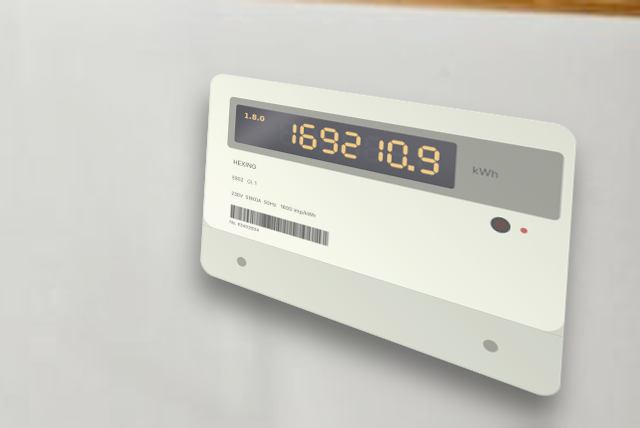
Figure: 169210.9 kWh
